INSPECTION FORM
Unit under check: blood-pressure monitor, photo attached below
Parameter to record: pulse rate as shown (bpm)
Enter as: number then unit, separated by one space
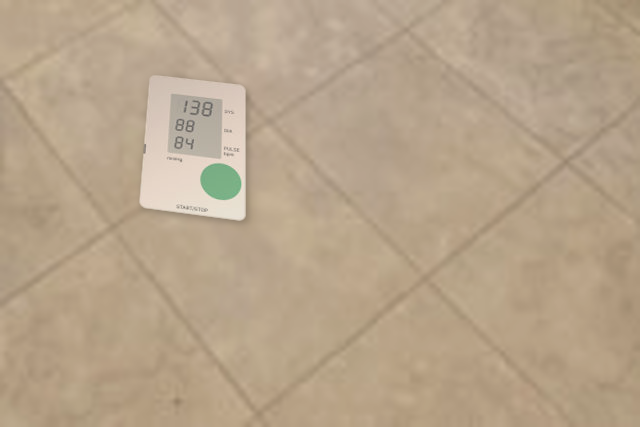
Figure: 84 bpm
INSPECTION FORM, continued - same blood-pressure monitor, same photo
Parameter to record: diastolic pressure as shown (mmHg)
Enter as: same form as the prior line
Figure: 88 mmHg
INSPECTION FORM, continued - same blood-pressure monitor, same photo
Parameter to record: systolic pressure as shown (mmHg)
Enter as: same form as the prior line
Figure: 138 mmHg
